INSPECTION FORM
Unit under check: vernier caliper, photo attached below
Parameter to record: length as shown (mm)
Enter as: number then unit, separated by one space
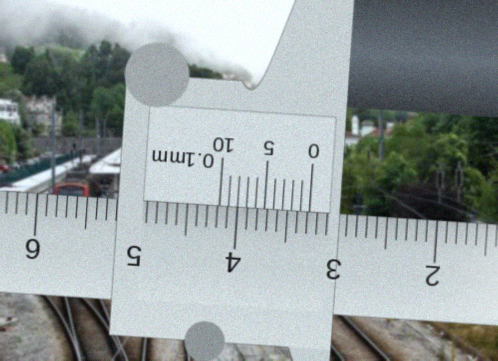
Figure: 32.8 mm
